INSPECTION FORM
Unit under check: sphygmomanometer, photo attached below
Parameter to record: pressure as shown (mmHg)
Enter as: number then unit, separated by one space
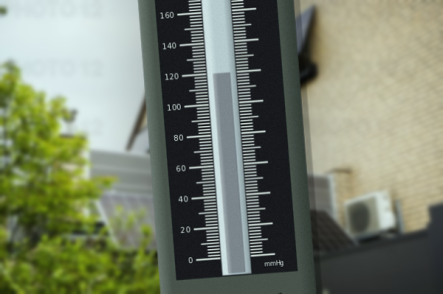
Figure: 120 mmHg
